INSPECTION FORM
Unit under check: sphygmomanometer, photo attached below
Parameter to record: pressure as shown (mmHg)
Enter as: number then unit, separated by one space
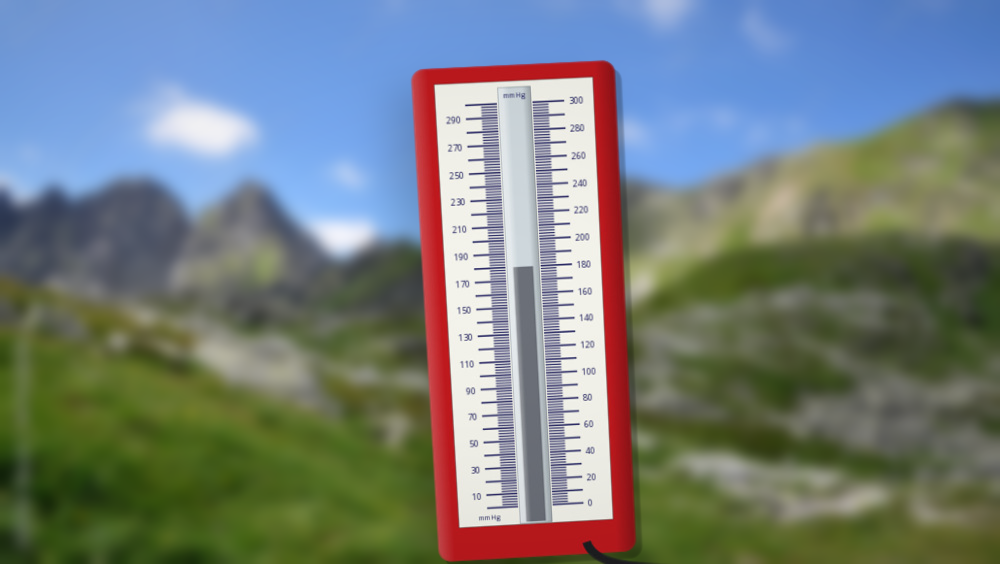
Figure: 180 mmHg
